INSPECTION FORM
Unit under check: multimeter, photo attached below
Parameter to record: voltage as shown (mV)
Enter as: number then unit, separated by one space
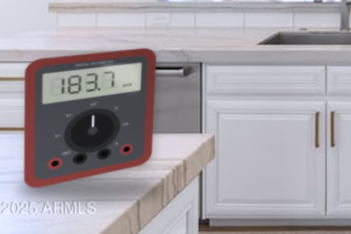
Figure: 183.7 mV
